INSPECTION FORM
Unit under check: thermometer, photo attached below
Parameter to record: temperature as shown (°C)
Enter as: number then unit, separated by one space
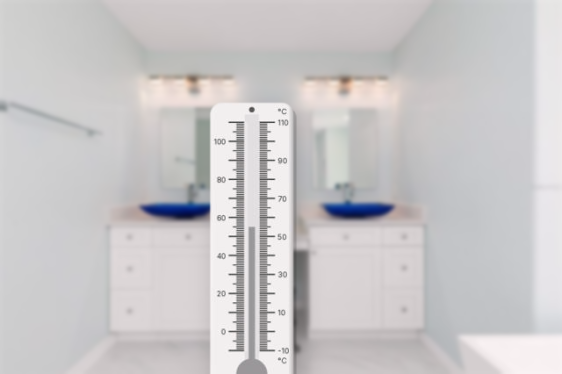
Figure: 55 °C
